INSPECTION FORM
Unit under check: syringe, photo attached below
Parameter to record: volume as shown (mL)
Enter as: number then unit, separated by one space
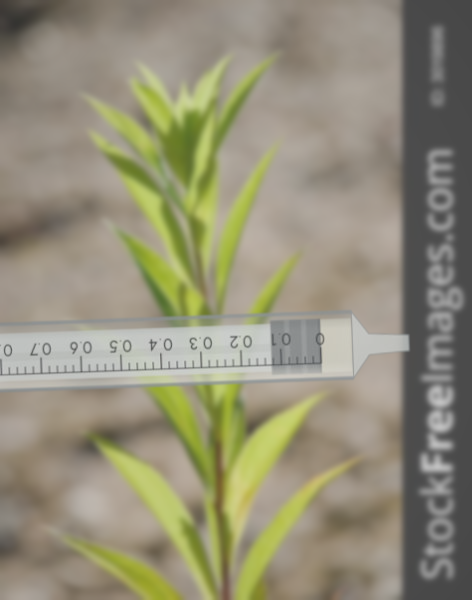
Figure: 0 mL
